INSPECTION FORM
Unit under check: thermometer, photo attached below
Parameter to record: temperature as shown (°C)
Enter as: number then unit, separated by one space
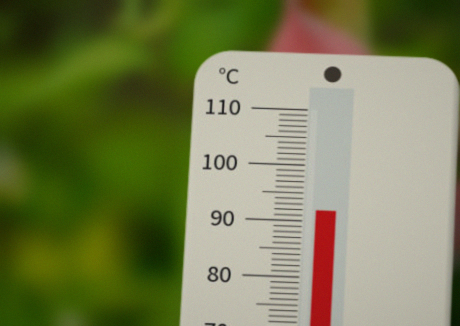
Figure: 92 °C
